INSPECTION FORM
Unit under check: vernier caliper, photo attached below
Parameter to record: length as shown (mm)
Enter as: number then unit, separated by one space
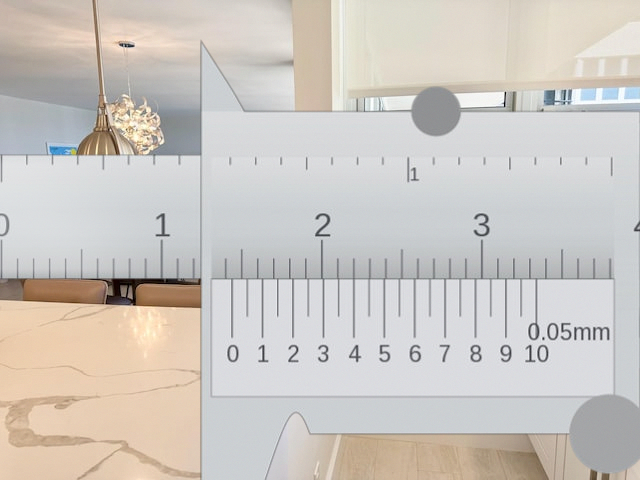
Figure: 14.4 mm
